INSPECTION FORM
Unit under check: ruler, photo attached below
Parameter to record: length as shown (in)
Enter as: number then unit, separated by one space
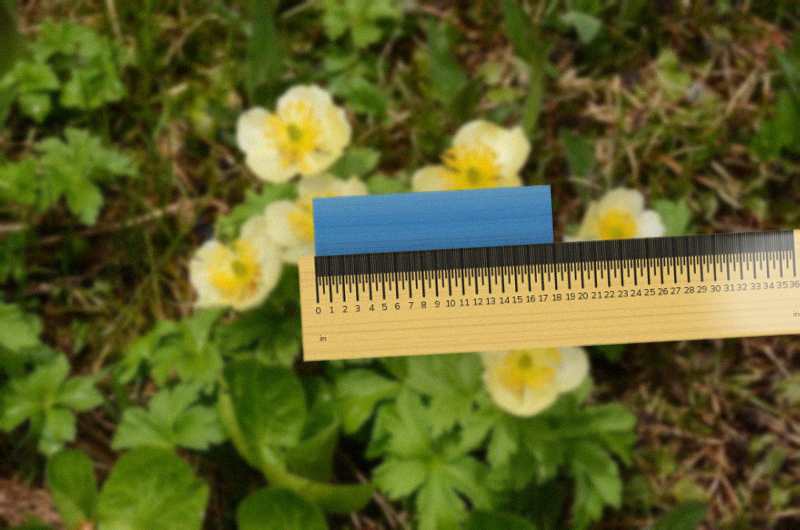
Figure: 18 in
